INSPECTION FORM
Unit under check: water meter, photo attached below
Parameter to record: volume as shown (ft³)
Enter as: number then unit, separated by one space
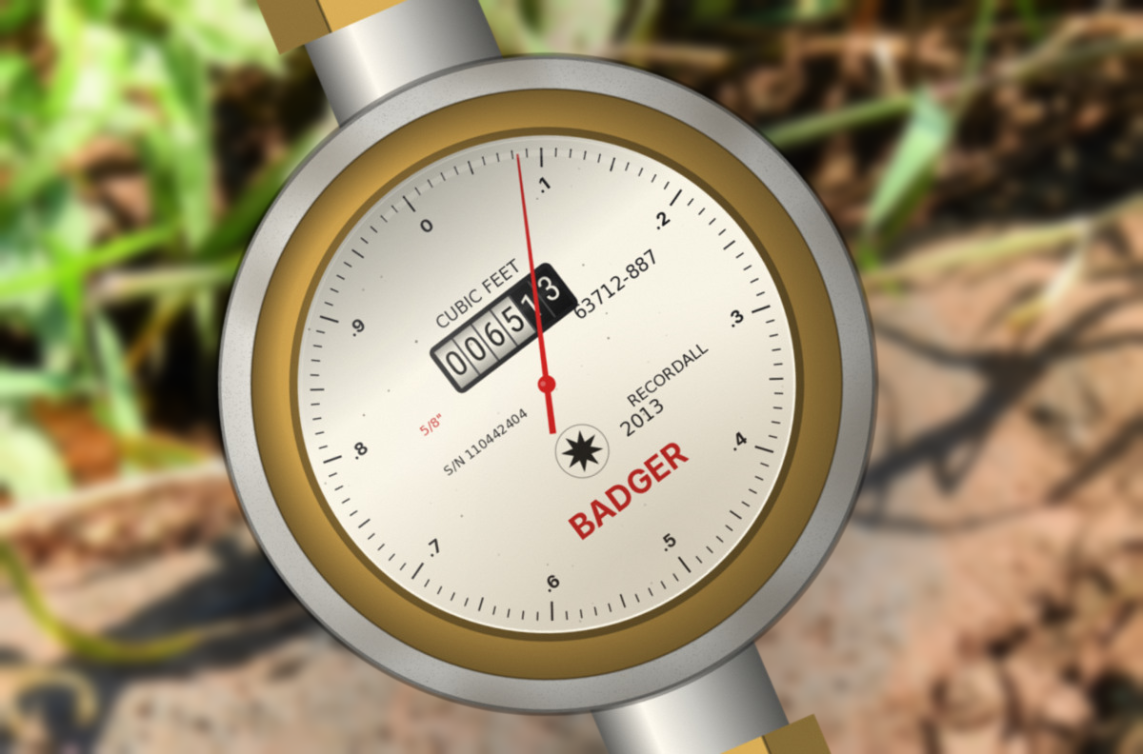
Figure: 6513.08 ft³
